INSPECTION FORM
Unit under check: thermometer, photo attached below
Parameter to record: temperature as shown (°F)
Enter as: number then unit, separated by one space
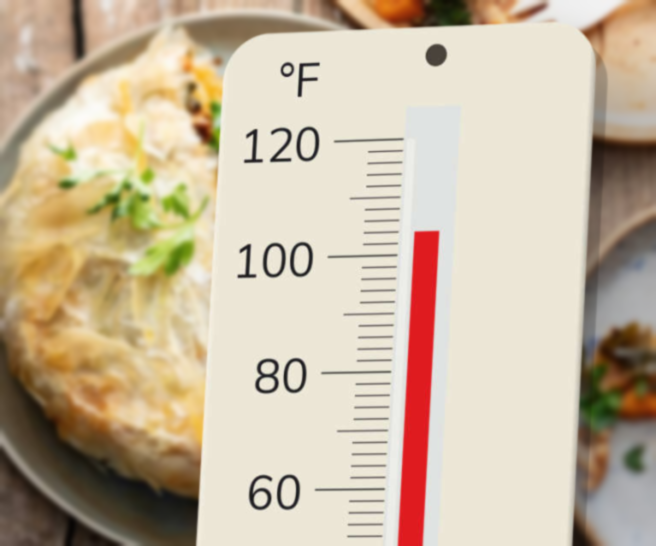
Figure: 104 °F
